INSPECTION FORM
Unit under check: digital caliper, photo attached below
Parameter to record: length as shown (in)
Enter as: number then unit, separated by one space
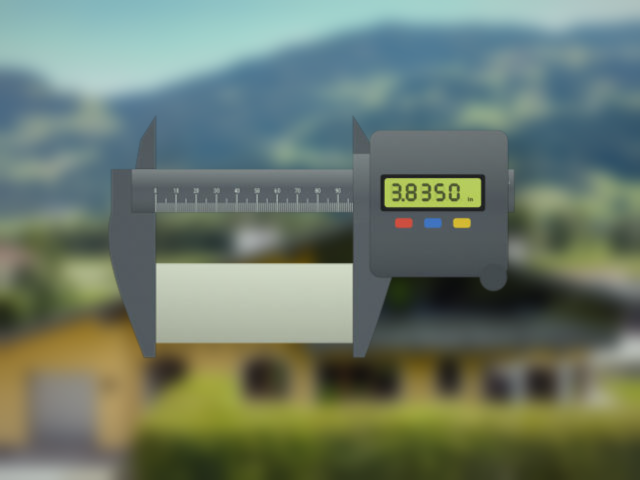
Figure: 3.8350 in
